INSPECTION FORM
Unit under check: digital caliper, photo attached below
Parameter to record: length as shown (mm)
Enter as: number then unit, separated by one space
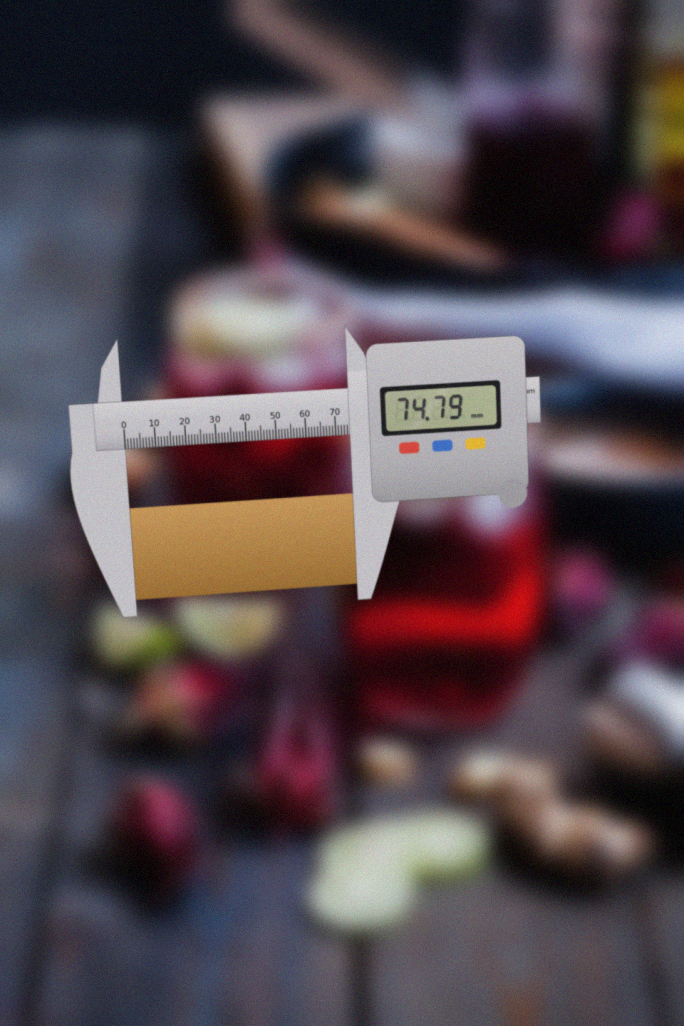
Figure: 74.79 mm
